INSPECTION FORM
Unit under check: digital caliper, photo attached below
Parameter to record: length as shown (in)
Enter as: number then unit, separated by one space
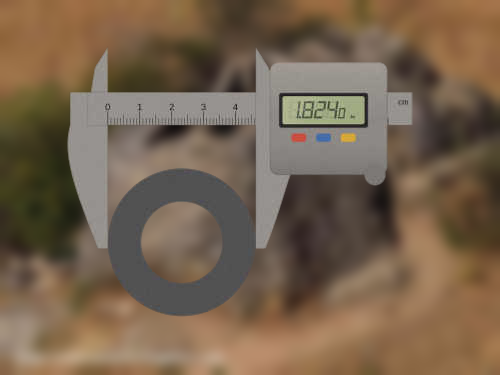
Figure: 1.8240 in
